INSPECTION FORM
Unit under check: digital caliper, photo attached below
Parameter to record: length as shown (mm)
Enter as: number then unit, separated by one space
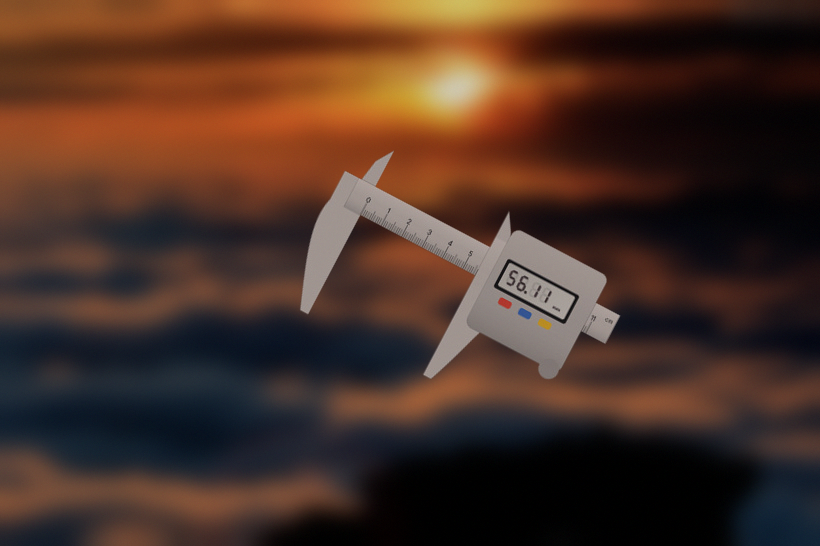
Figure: 56.11 mm
